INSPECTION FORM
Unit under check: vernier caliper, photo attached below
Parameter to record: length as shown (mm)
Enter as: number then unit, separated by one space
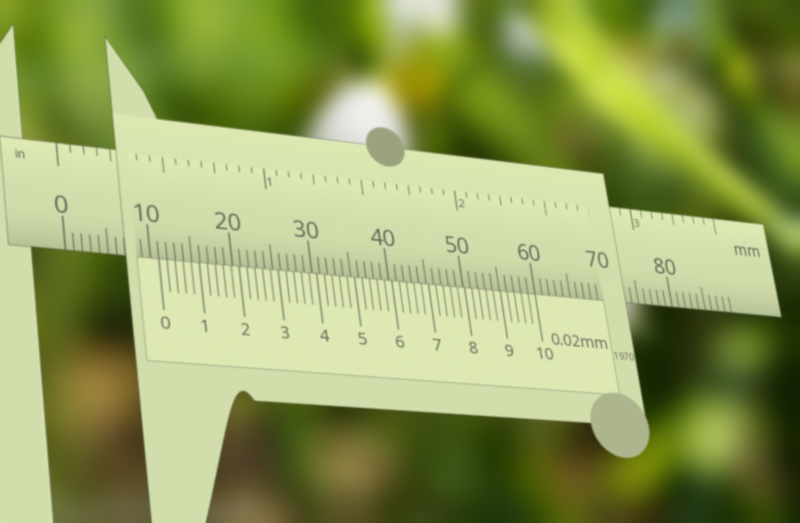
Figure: 11.0 mm
